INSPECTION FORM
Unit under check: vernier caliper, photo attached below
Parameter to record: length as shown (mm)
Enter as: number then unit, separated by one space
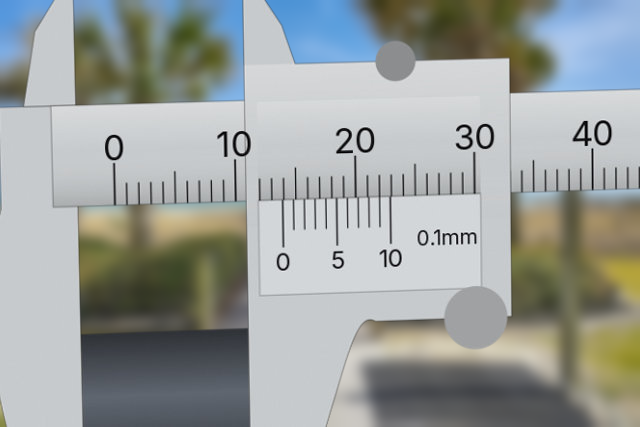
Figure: 13.9 mm
